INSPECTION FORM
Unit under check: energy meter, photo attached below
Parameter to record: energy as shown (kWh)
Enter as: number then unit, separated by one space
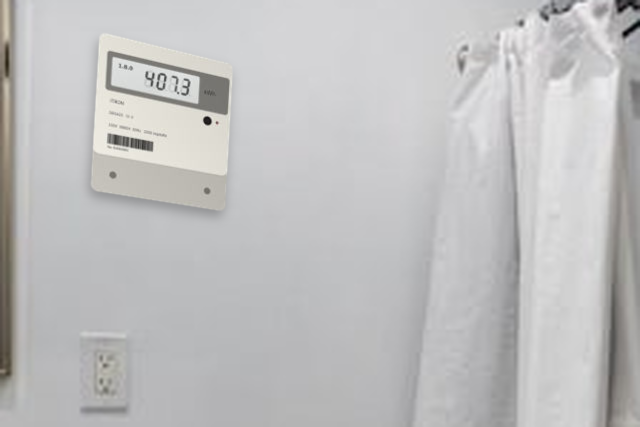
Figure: 407.3 kWh
